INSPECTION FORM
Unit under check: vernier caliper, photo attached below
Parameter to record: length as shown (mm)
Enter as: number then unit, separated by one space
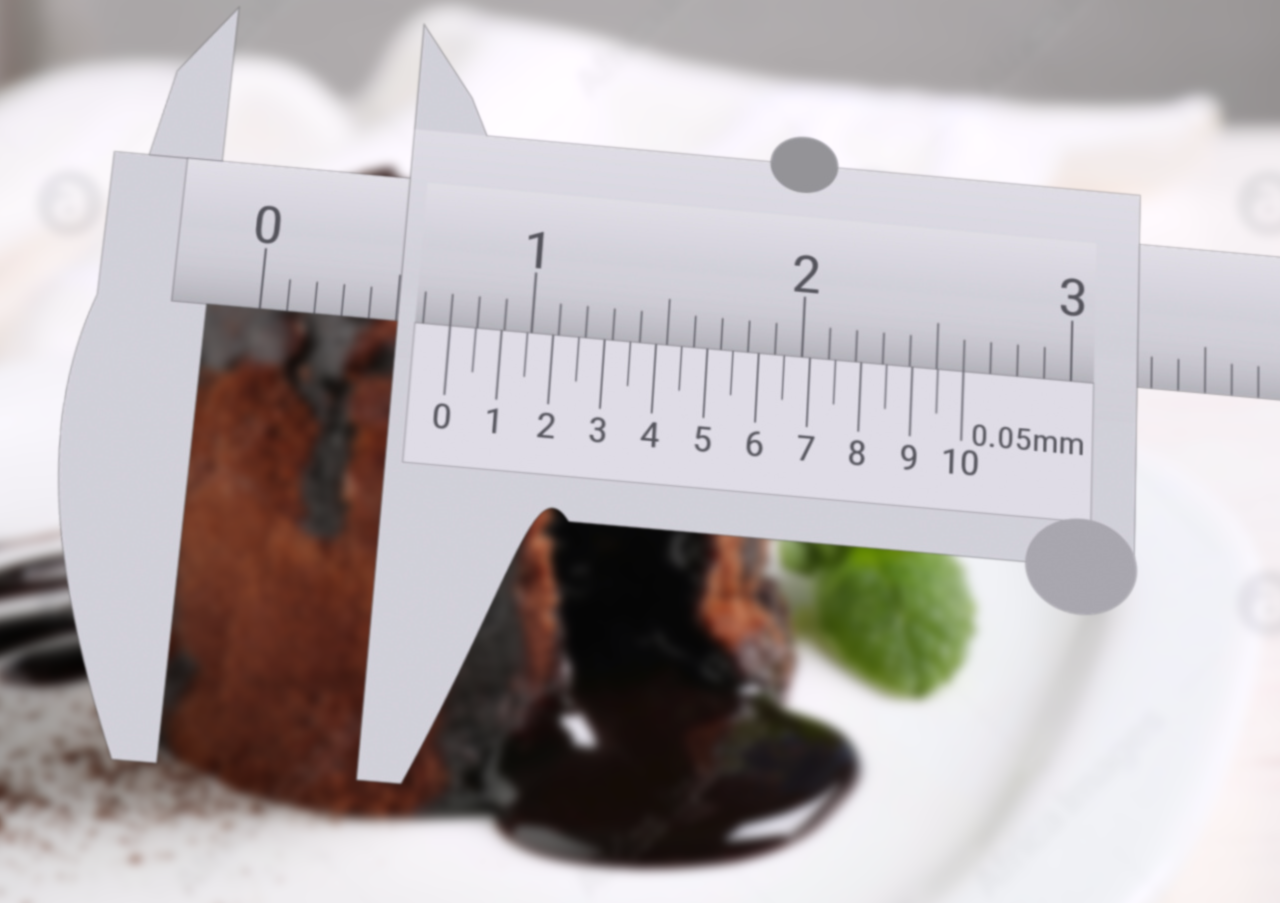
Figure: 7.0 mm
